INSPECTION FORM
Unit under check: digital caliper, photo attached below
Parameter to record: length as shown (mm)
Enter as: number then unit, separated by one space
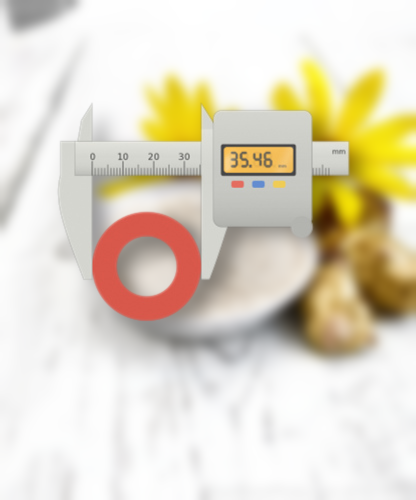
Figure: 35.46 mm
